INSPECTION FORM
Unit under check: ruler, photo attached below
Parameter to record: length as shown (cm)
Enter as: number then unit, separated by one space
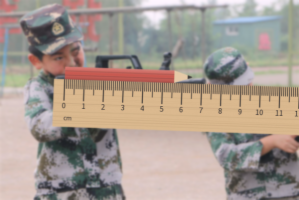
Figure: 6.5 cm
